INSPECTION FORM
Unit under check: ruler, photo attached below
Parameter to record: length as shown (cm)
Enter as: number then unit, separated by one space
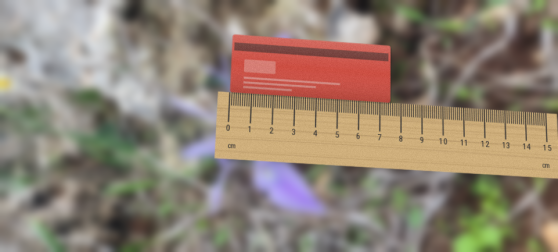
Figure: 7.5 cm
